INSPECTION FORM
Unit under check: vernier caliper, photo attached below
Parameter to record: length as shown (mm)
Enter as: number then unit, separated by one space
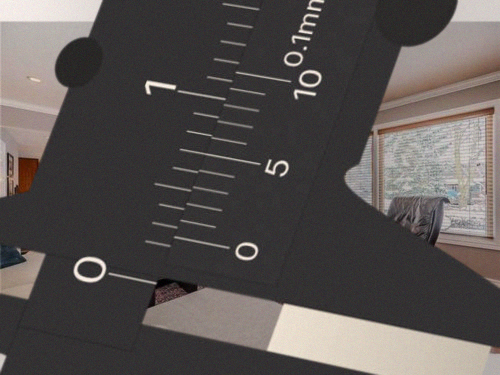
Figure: 2.5 mm
